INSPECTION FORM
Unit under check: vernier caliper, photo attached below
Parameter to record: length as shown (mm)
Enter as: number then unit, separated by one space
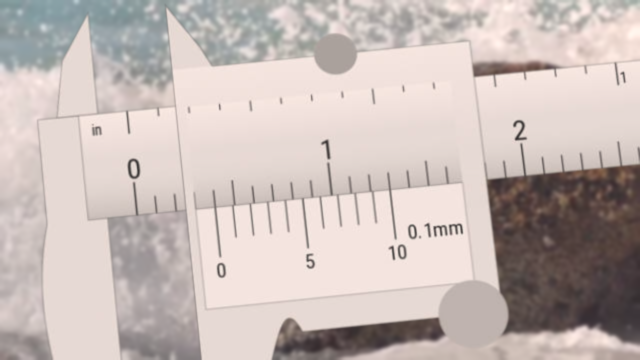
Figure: 4.0 mm
